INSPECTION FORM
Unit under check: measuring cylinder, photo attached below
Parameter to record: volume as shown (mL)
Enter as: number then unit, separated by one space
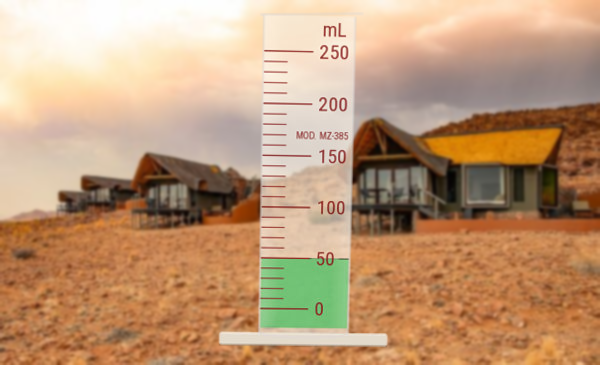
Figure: 50 mL
